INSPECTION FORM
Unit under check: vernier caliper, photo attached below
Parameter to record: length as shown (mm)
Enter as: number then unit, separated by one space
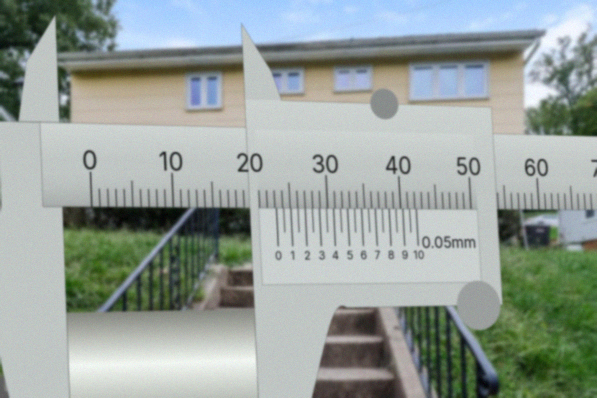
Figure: 23.2 mm
